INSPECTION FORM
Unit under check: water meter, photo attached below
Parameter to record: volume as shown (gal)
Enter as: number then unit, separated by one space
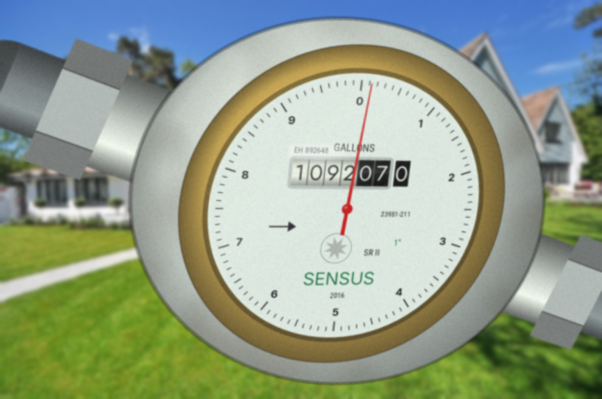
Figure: 1092070.1 gal
